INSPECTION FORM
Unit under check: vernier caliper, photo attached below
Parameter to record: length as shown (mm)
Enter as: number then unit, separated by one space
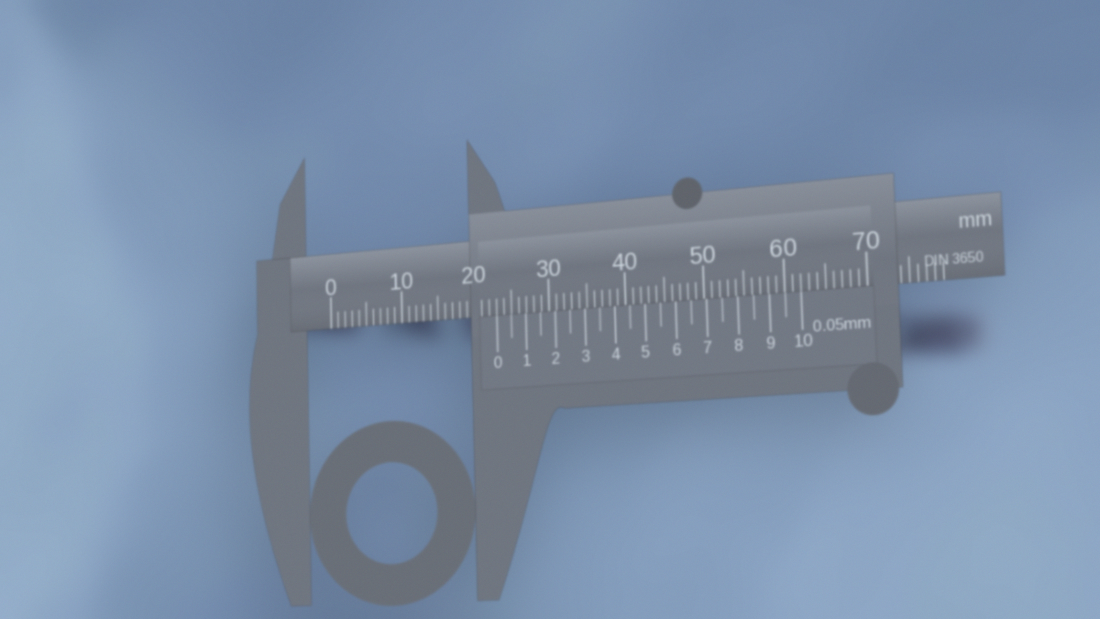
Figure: 23.0 mm
